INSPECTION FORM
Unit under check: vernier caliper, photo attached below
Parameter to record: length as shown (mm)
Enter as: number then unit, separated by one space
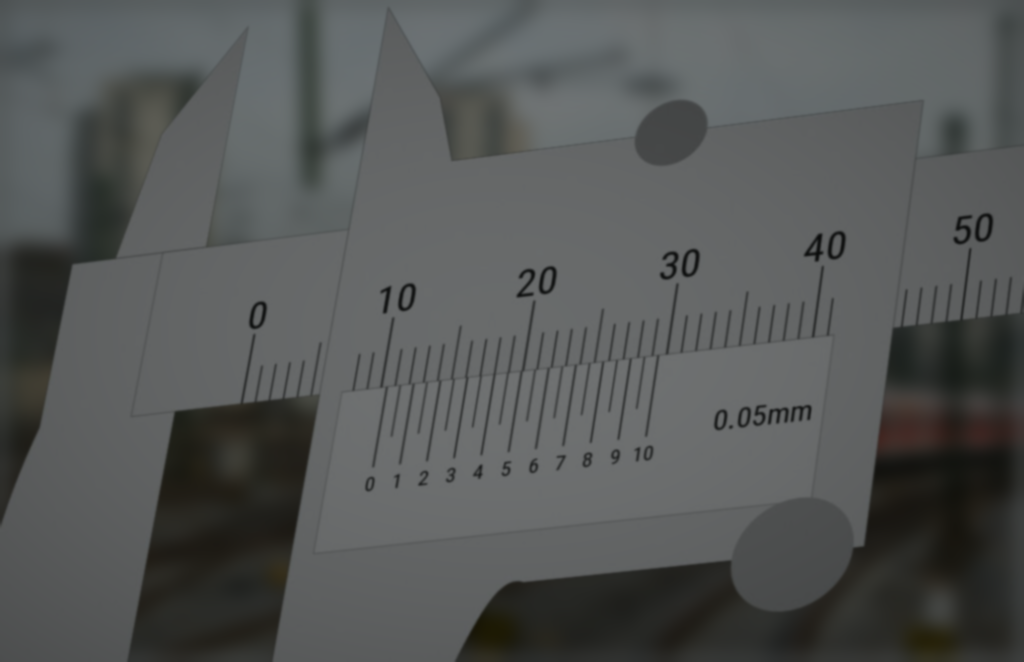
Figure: 10.4 mm
